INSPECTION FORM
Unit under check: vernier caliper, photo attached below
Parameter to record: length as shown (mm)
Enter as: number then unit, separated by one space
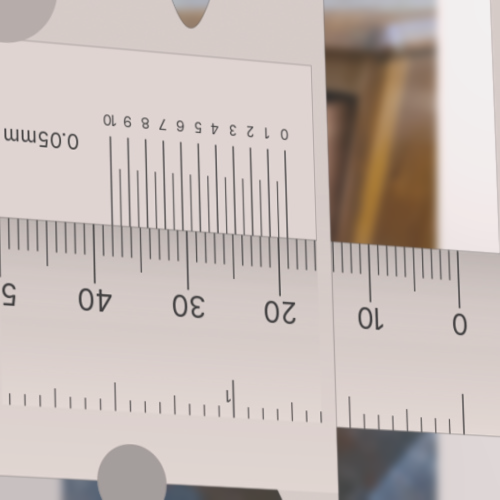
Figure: 19.0 mm
